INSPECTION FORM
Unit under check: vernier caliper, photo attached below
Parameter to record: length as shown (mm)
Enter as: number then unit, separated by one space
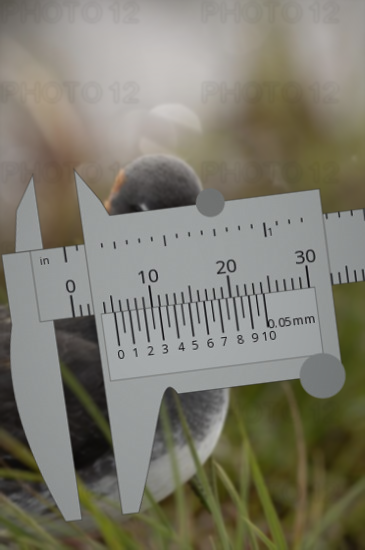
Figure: 5.2 mm
